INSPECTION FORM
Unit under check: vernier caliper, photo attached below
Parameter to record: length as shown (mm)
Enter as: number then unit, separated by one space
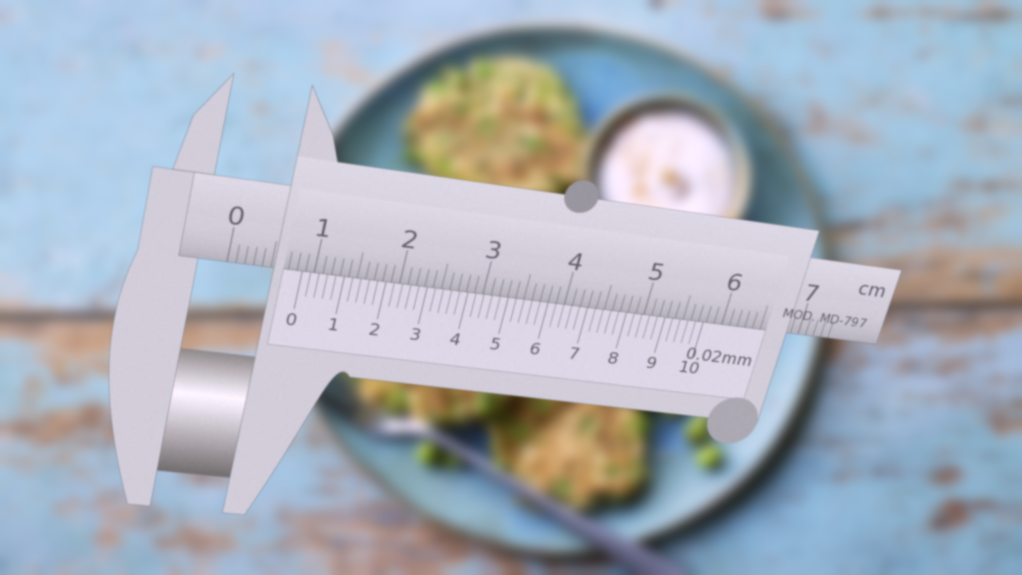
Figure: 8.6 mm
